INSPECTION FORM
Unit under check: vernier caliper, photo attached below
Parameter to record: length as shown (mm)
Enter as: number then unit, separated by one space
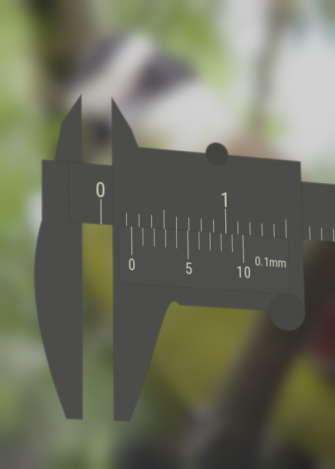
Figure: 2.4 mm
